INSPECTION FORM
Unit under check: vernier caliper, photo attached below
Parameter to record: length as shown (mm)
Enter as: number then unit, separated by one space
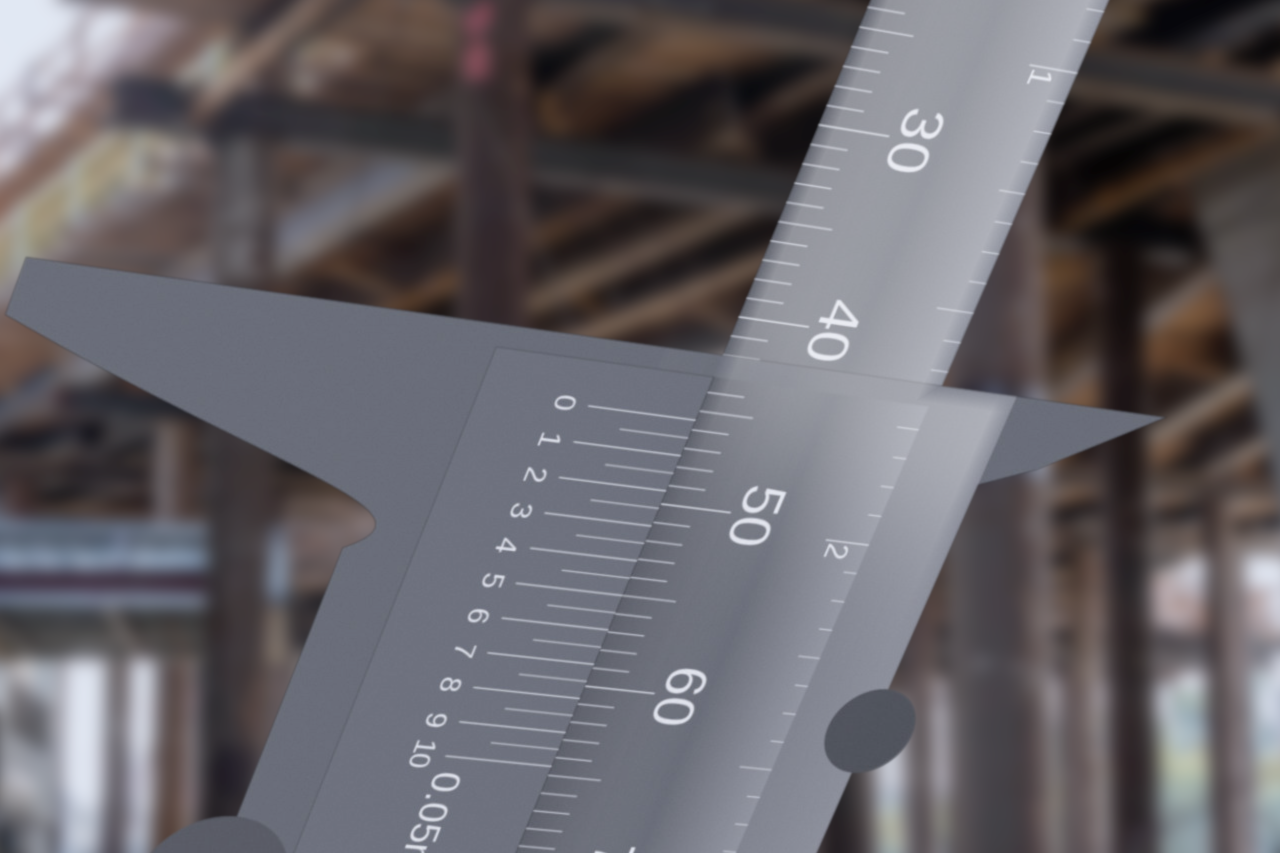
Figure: 45.5 mm
